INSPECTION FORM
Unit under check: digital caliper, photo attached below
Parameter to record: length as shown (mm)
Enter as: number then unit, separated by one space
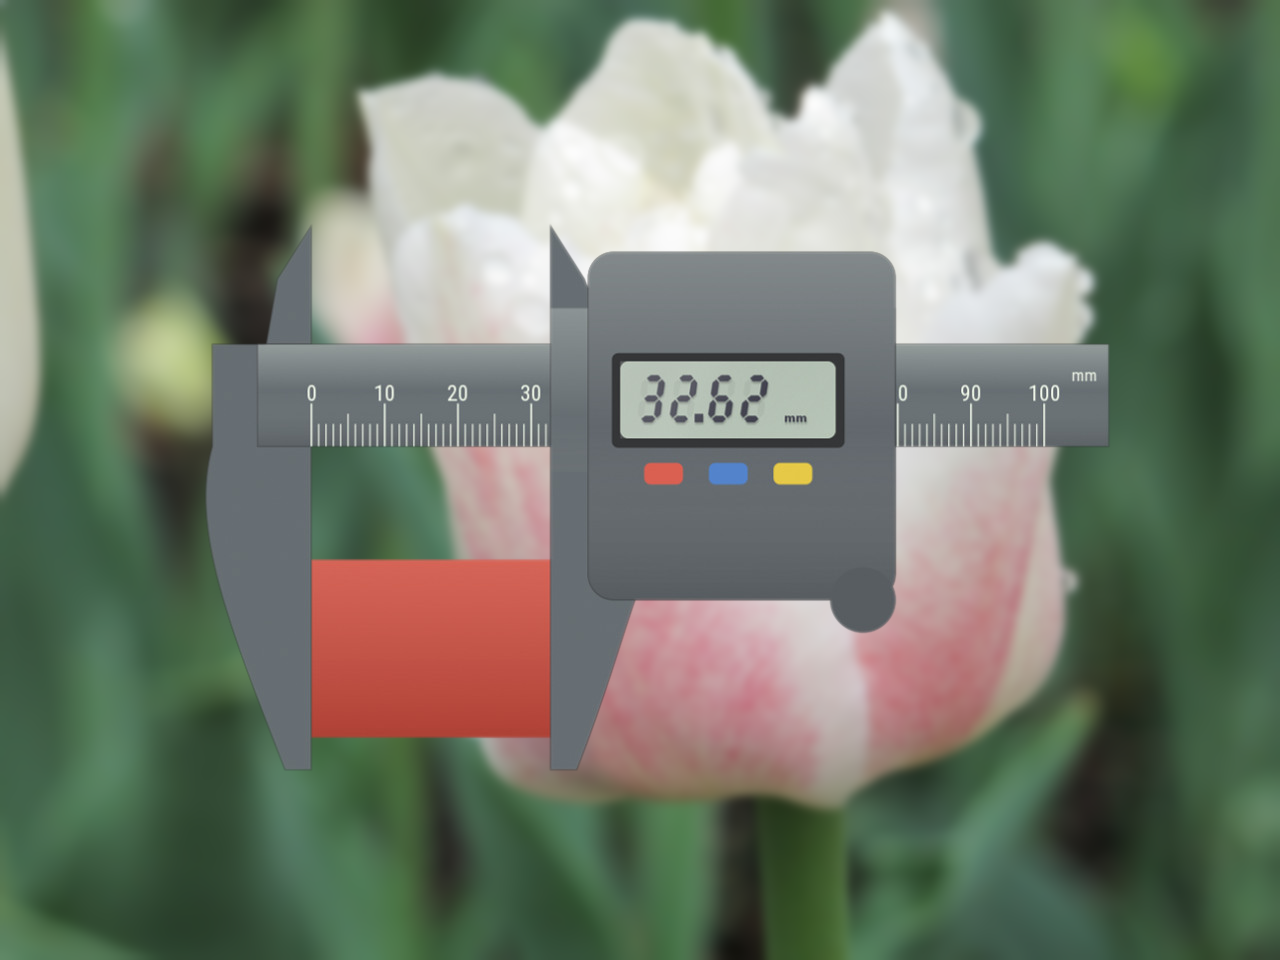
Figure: 32.62 mm
